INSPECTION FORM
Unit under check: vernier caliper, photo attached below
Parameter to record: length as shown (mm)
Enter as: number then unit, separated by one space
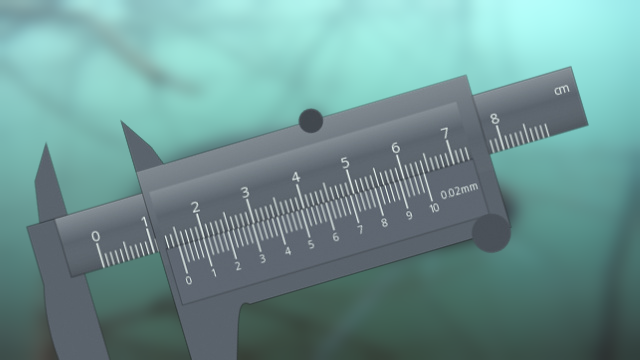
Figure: 15.0 mm
